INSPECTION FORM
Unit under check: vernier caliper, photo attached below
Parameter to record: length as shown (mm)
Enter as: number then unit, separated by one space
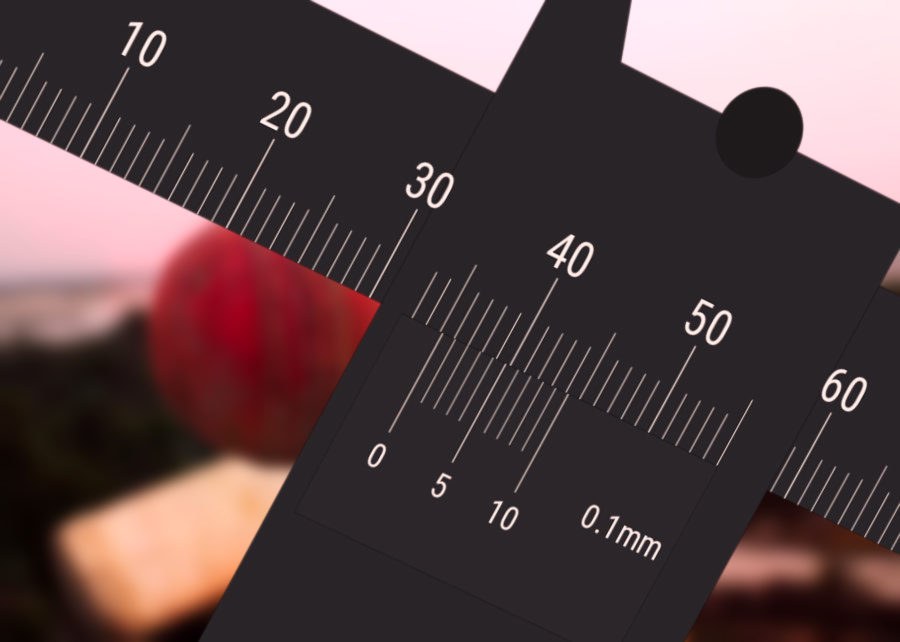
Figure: 35.2 mm
